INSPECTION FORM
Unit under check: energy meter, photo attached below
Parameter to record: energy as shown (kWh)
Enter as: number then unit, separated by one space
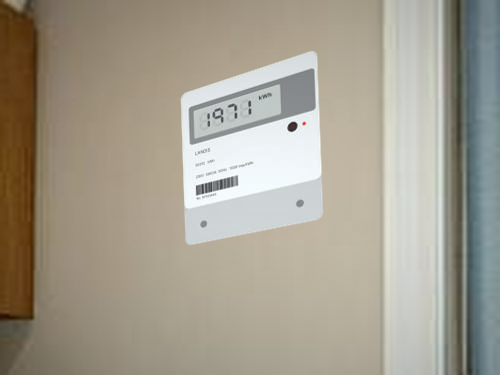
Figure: 1971 kWh
